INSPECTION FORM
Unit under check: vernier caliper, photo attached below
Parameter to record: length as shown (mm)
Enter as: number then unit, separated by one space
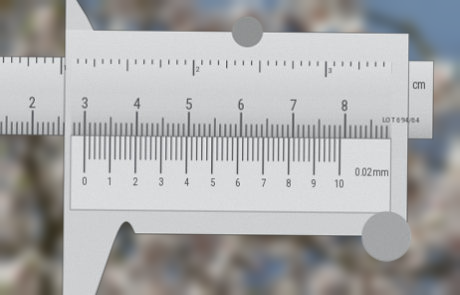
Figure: 30.0 mm
